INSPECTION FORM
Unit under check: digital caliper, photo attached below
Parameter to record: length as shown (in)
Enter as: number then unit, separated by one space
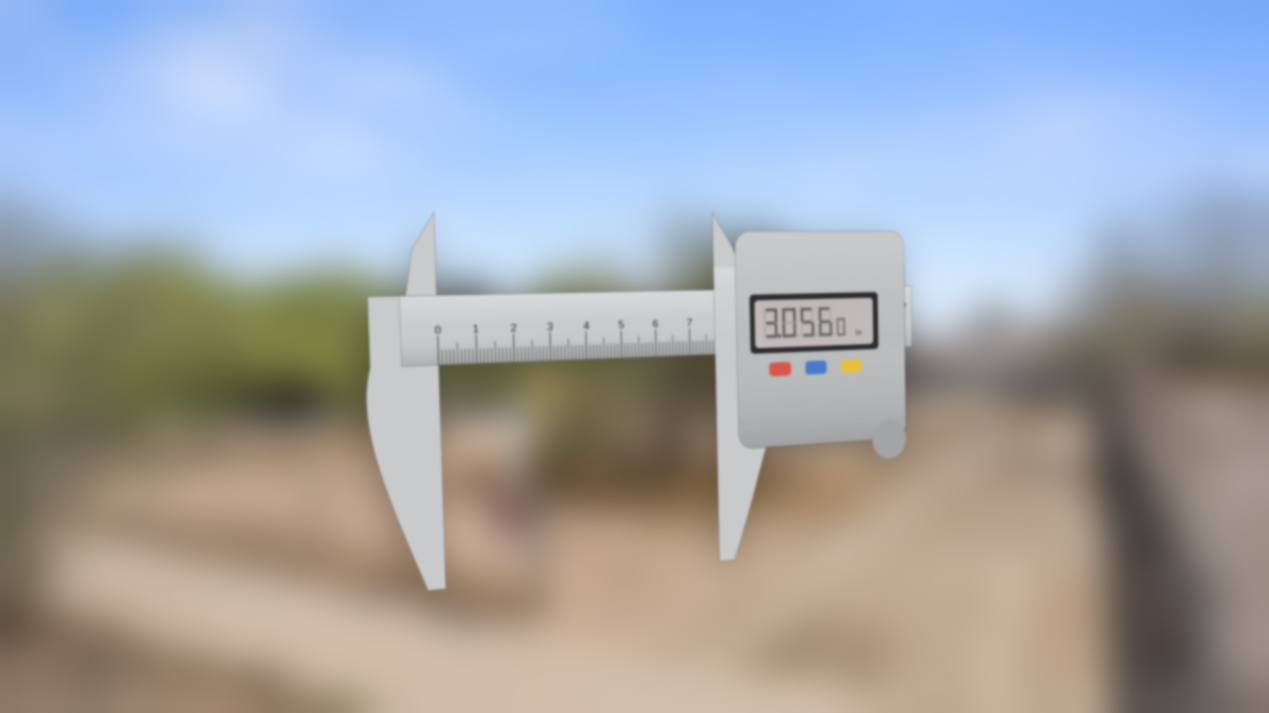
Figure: 3.0560 in
